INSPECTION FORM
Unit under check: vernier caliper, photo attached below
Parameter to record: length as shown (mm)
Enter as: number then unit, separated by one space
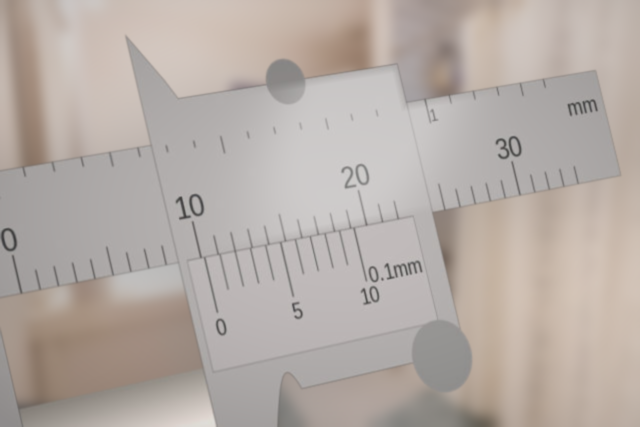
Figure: 10.2 mm
